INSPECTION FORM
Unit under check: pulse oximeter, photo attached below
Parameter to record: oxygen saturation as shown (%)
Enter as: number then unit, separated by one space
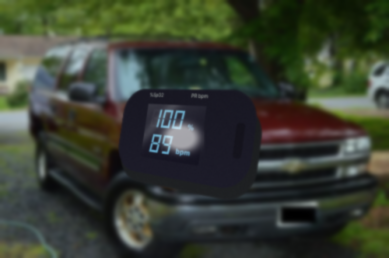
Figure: 100 %
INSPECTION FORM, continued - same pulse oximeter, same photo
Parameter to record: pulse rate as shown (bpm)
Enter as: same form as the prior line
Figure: 89 bpm
